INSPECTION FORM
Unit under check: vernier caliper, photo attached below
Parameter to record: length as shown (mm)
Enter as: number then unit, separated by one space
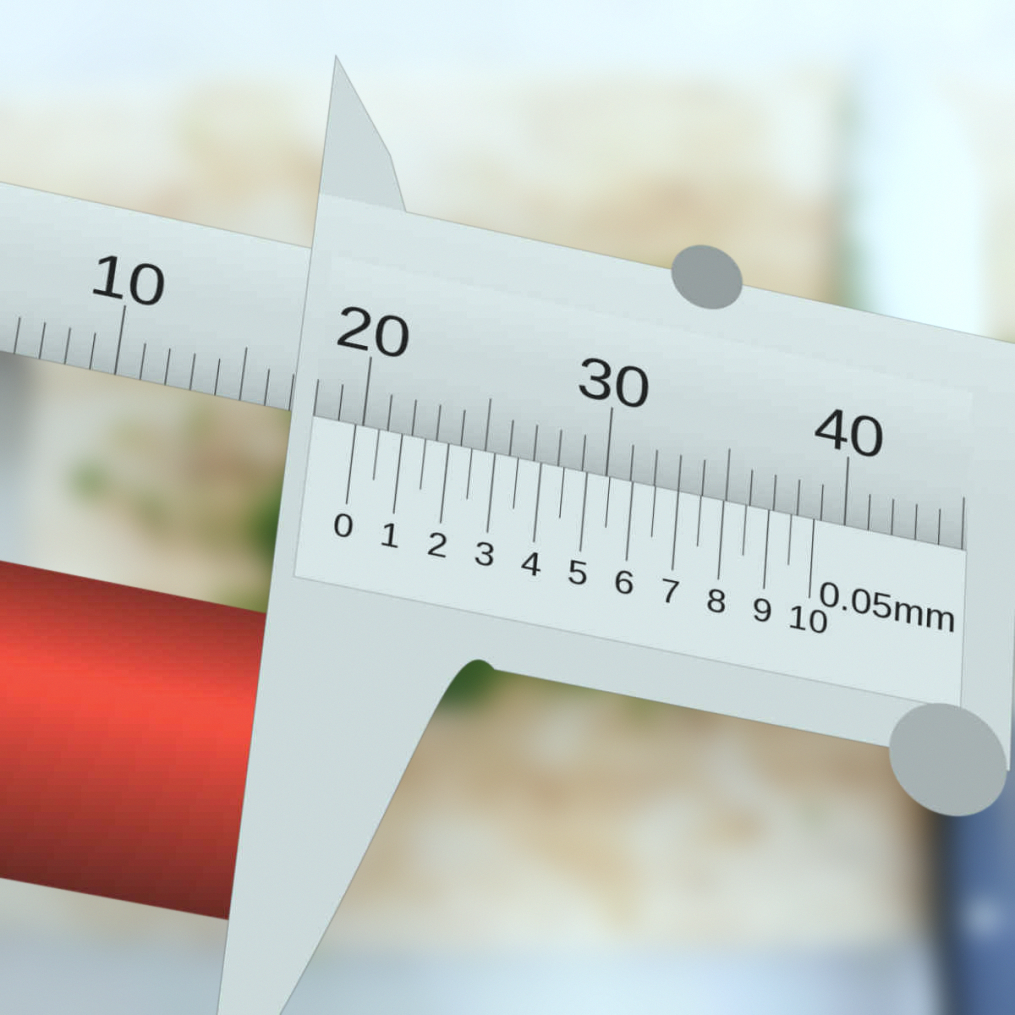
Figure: 19.70 mm
